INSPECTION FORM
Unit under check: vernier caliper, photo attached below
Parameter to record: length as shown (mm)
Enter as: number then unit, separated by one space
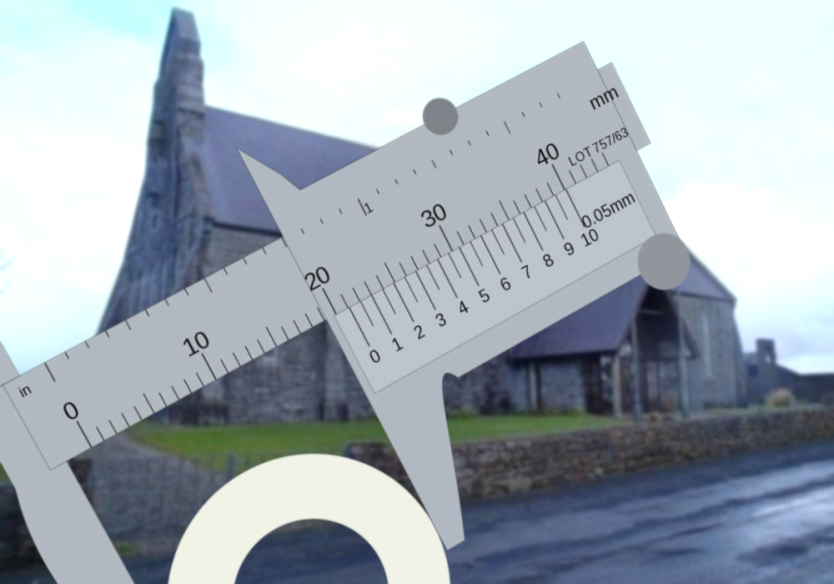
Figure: 21.1 mm
